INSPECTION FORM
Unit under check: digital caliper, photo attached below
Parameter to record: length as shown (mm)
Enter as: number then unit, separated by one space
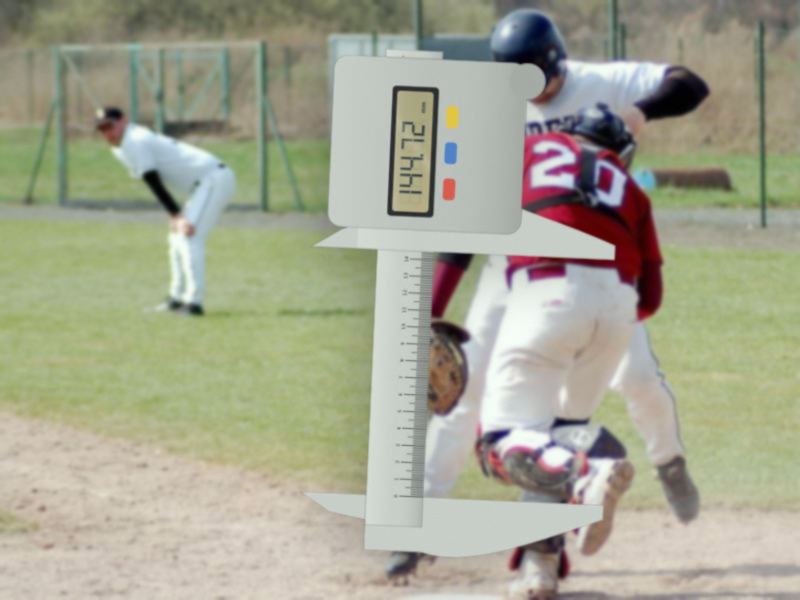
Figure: 144.72 mm
